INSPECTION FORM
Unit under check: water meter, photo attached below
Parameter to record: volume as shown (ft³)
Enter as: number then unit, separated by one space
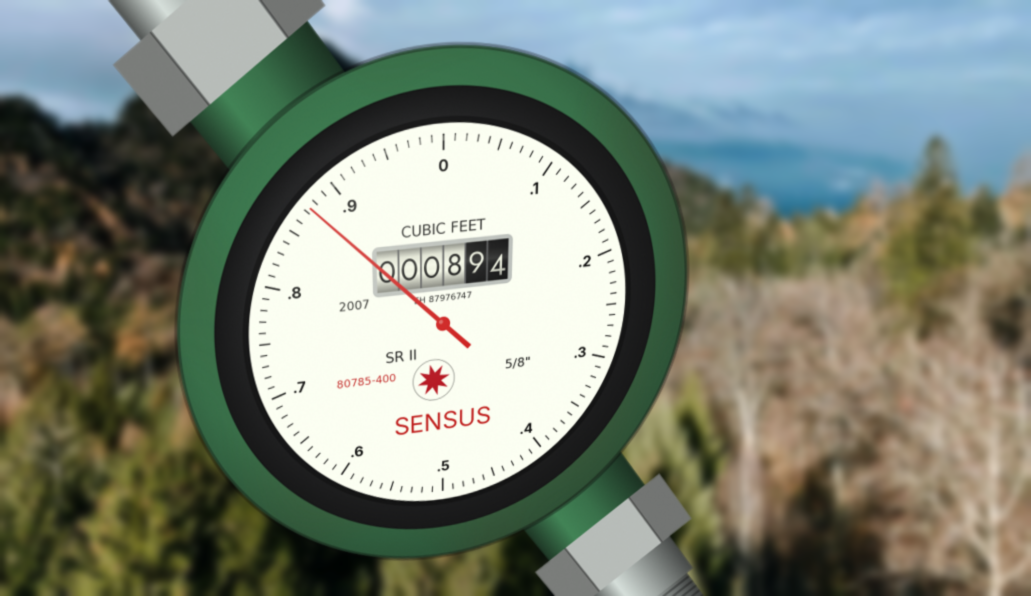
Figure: 893.87 ft³
